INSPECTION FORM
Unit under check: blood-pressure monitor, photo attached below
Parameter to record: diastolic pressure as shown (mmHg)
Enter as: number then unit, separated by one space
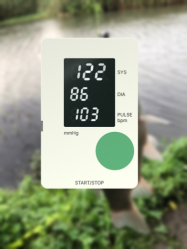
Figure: 86 mmHg
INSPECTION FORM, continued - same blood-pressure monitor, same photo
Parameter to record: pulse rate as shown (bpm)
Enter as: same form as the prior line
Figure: 103 bpm
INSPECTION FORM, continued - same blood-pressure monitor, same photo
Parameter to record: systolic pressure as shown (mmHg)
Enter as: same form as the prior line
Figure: 122 mmHg
